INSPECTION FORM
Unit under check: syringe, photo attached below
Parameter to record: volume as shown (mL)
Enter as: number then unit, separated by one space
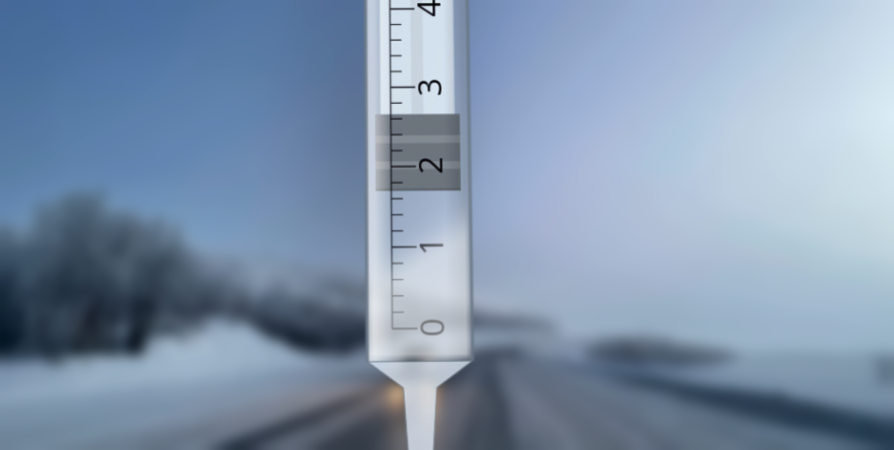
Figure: 1.7 mL
